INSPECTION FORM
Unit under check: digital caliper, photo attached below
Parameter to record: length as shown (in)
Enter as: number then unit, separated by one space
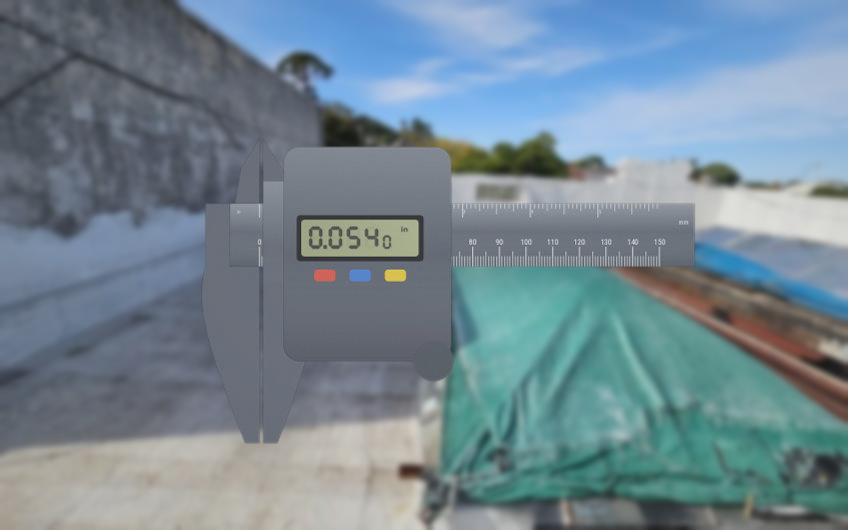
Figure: 0.0540 in
